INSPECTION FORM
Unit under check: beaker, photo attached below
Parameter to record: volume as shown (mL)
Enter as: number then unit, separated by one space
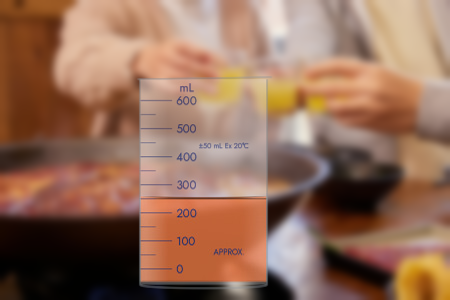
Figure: 250 mL
